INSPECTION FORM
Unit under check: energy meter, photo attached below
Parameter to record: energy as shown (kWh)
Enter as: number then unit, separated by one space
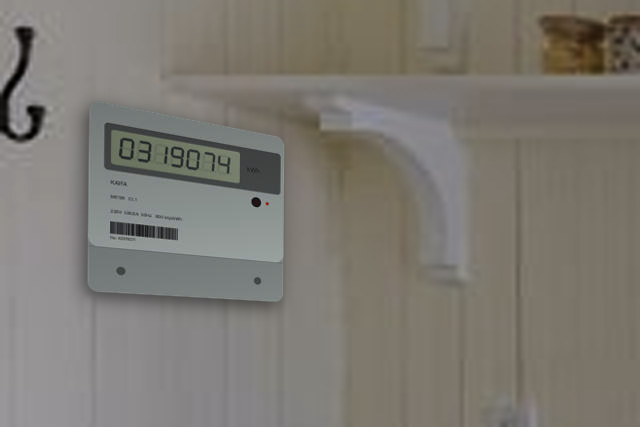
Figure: 319074 kWh
